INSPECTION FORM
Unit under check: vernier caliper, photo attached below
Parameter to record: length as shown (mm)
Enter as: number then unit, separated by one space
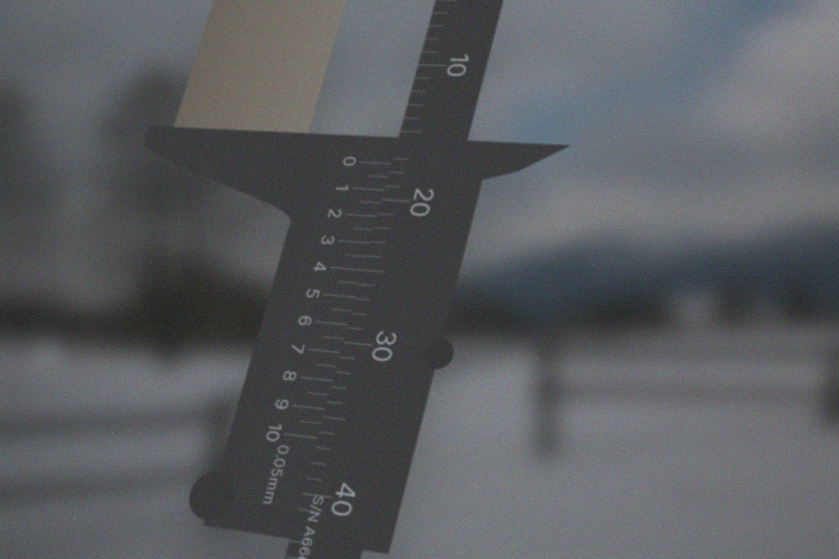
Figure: 17.4 mm
